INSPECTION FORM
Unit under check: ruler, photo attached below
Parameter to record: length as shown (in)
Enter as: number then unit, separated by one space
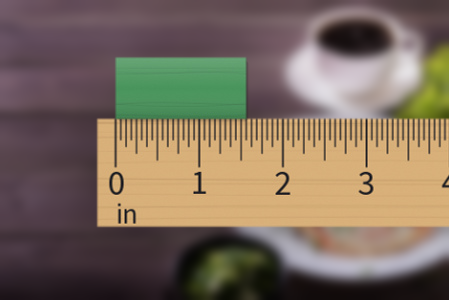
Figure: 1.5625 in
